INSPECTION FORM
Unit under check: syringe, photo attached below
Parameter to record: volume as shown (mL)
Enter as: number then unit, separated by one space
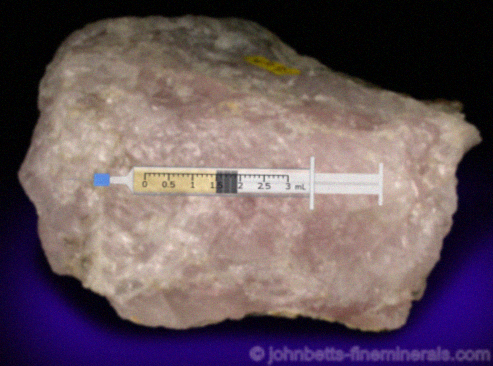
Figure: 1.5 mL
